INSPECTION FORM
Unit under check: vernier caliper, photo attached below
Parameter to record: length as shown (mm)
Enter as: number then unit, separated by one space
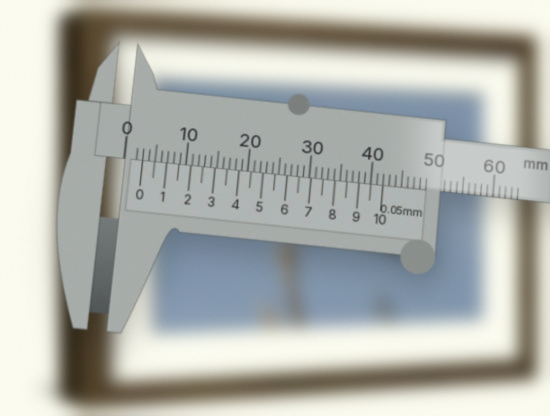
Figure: 3.0 mm
